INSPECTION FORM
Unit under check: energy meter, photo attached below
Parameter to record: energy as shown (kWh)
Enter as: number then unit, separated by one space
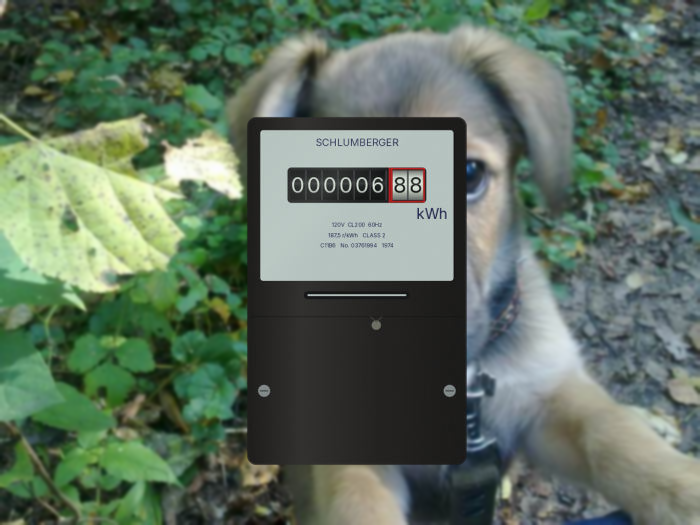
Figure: 6.88 kWh
